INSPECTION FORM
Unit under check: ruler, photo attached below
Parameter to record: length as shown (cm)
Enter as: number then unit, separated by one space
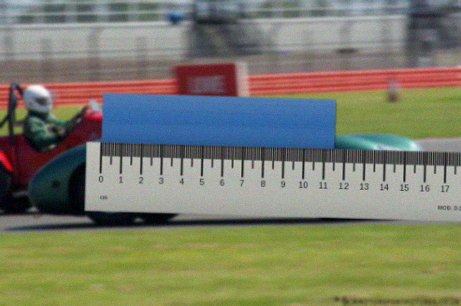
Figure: 11.5 cm
